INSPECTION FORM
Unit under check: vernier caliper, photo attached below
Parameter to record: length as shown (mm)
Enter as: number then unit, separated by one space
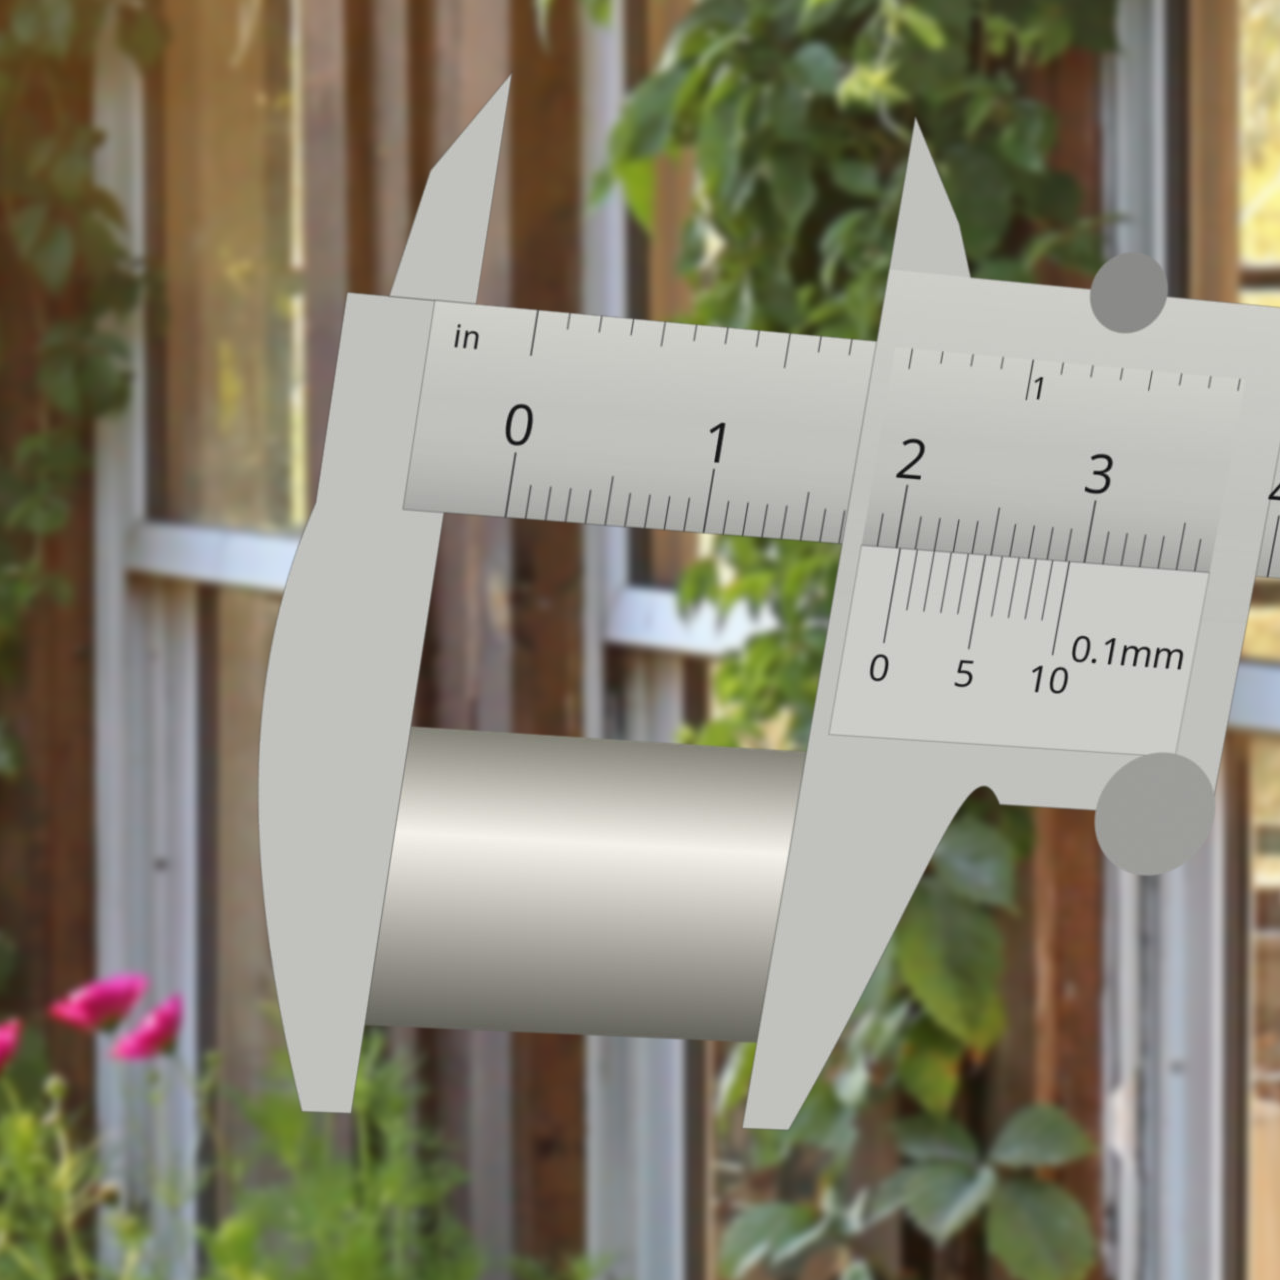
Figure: 20.2 mm
